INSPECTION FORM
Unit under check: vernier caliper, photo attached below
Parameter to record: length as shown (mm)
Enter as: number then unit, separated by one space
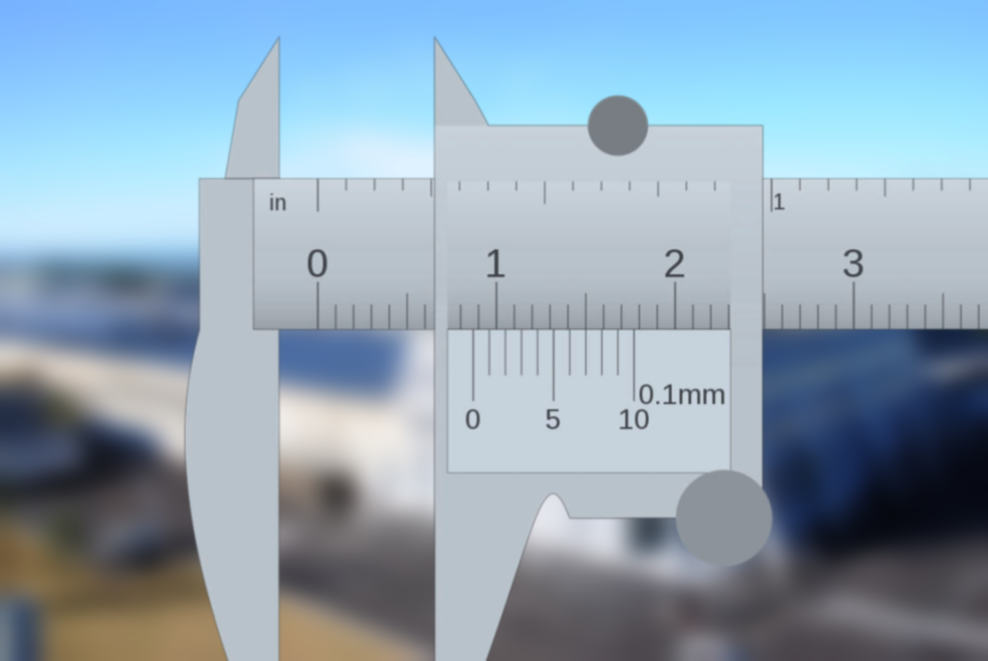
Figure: 8.7 mm
